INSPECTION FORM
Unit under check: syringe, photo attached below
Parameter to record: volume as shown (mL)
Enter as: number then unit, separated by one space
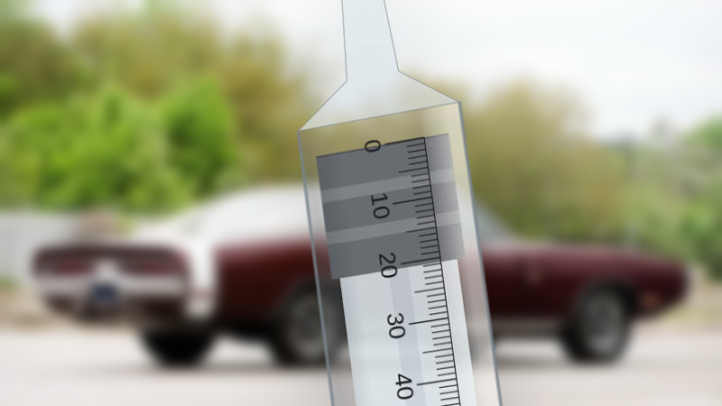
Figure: 0 mL
